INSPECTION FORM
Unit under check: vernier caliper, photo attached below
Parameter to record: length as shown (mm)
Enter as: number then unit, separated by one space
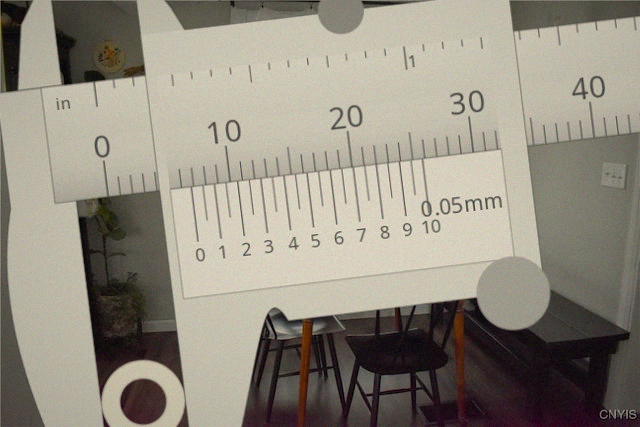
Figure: 6.8 mm
